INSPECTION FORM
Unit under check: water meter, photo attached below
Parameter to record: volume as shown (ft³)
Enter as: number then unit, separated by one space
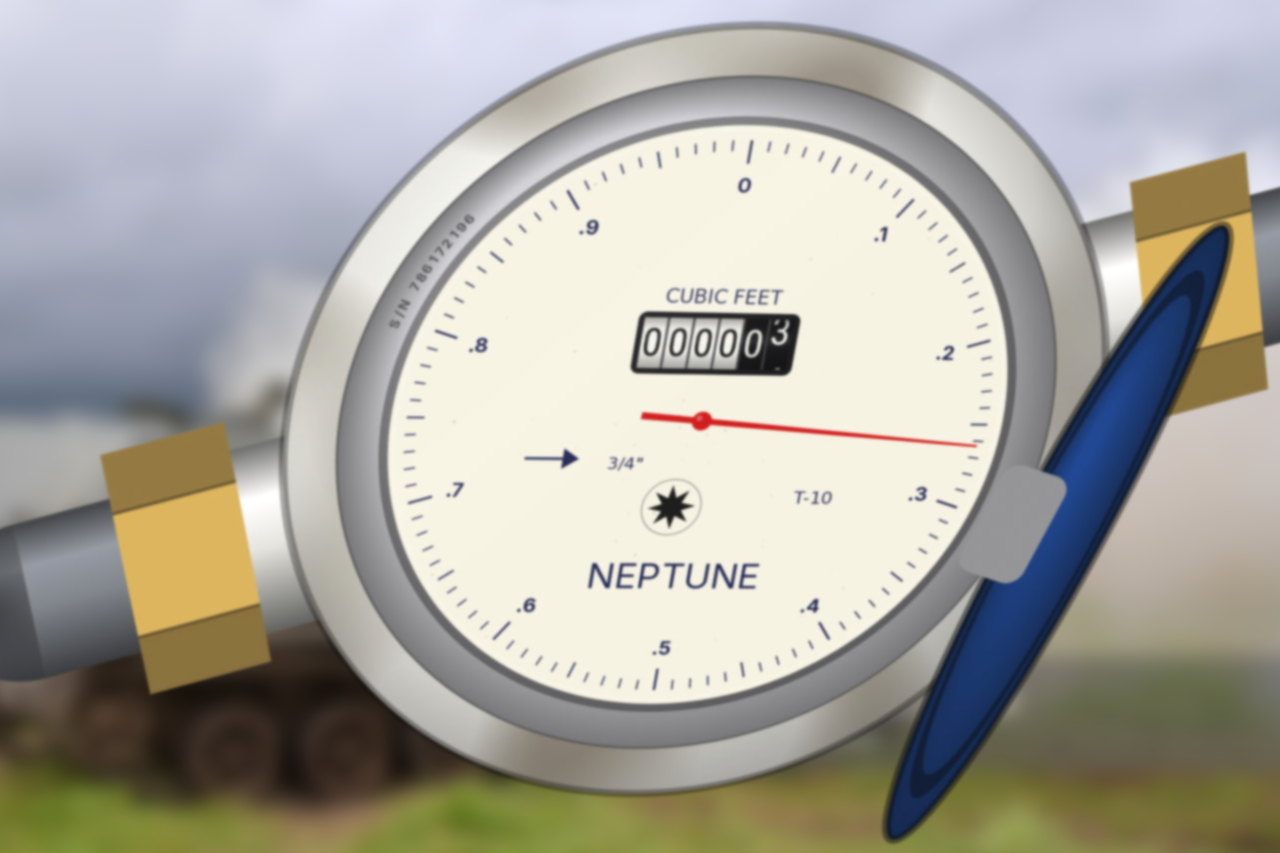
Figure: 3.26 ft³
